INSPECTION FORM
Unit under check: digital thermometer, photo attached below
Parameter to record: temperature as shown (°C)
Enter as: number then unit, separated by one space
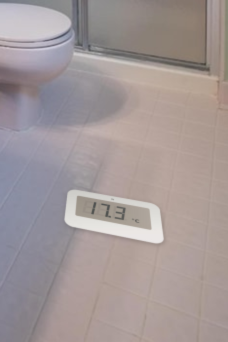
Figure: 17.3 °C
